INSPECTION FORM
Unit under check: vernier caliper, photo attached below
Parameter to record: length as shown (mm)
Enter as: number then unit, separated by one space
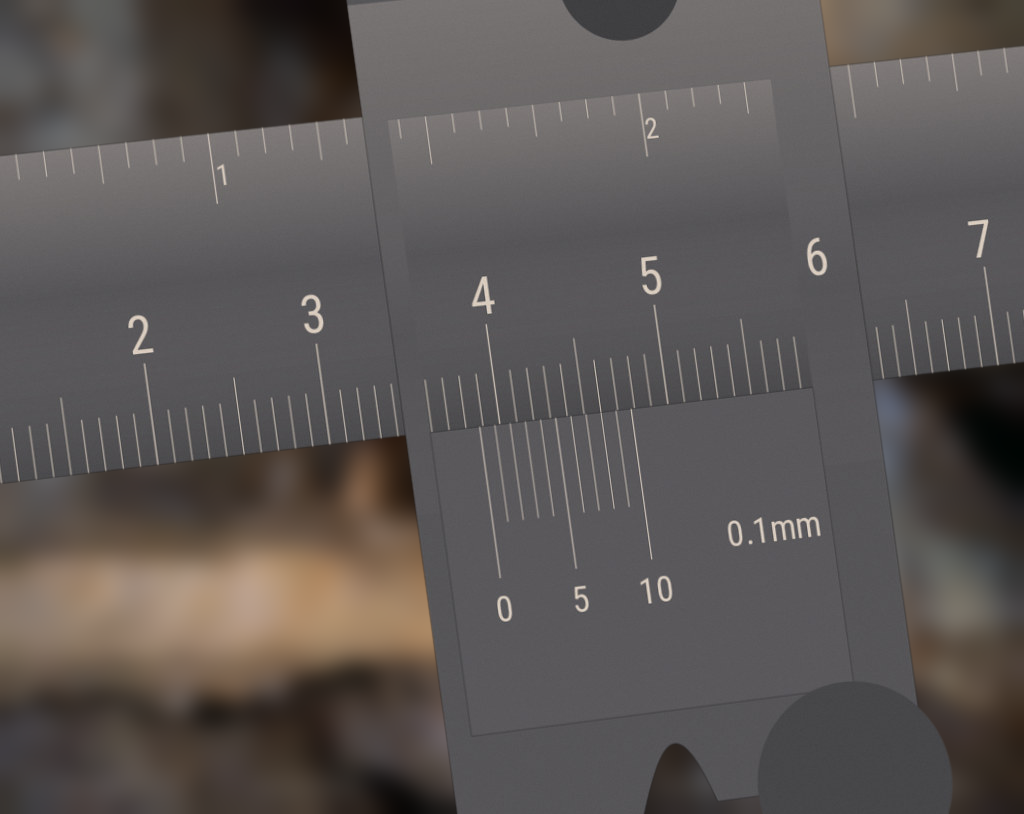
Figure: 38.8 mm
